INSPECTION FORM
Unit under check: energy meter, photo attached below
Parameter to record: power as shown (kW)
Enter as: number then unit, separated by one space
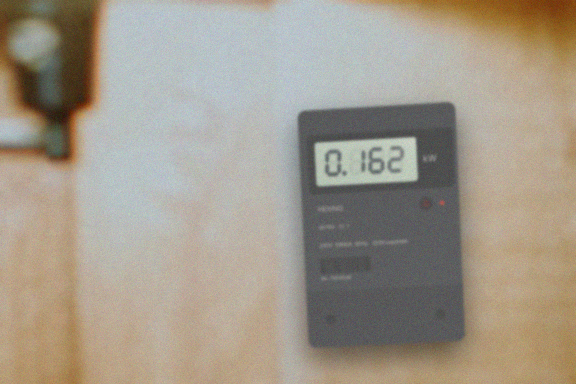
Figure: 0.162 kW
